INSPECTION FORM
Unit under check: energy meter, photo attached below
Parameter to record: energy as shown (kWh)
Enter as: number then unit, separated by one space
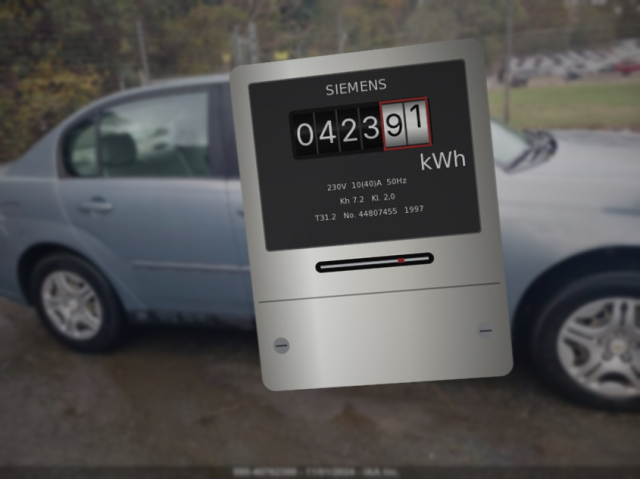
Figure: 423.91 kWh
